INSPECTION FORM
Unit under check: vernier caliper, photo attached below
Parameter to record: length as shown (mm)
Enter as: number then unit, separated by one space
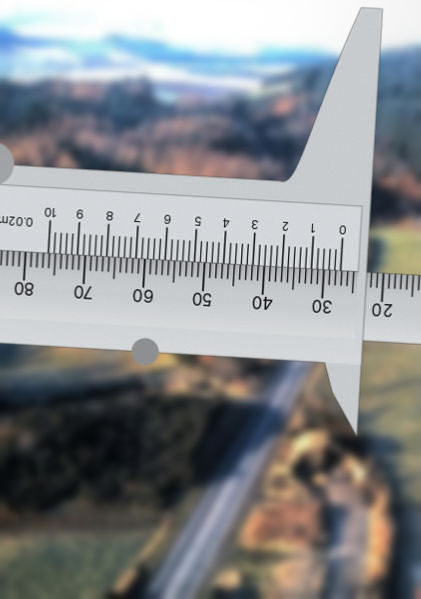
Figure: 27.2 mm
